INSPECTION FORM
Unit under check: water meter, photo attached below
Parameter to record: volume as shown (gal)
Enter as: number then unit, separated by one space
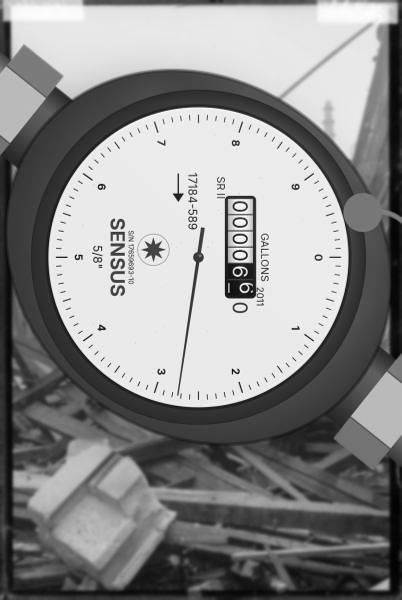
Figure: 662.7 gal
